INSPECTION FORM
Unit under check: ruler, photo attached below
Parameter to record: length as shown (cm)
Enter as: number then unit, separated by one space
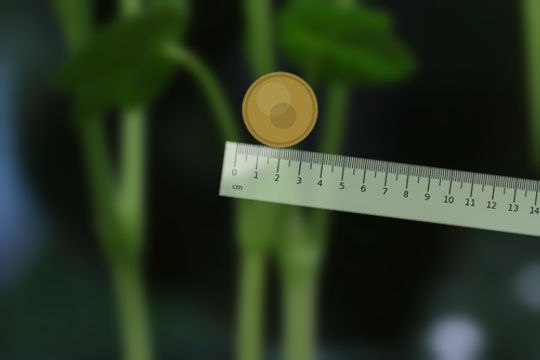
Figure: 3.5 cm
